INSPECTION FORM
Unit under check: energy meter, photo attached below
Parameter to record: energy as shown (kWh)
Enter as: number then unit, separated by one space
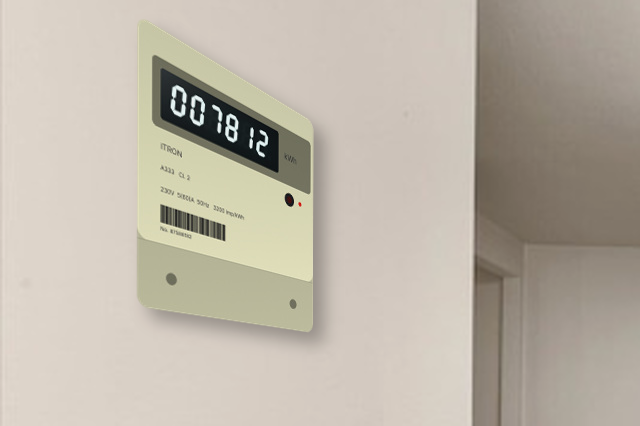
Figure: 7812 kWh
